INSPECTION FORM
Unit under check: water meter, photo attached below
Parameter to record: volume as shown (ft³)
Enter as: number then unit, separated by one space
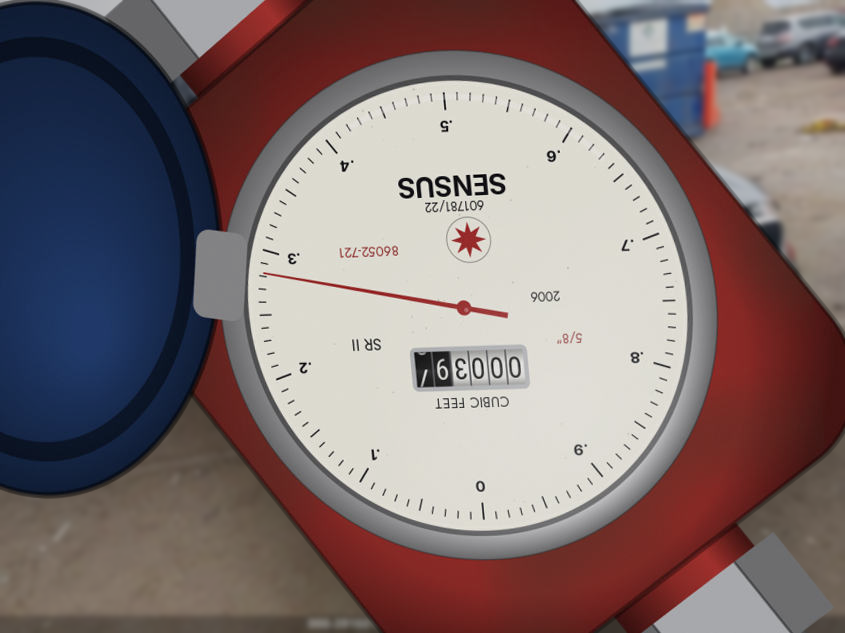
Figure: 397.28 ft³
